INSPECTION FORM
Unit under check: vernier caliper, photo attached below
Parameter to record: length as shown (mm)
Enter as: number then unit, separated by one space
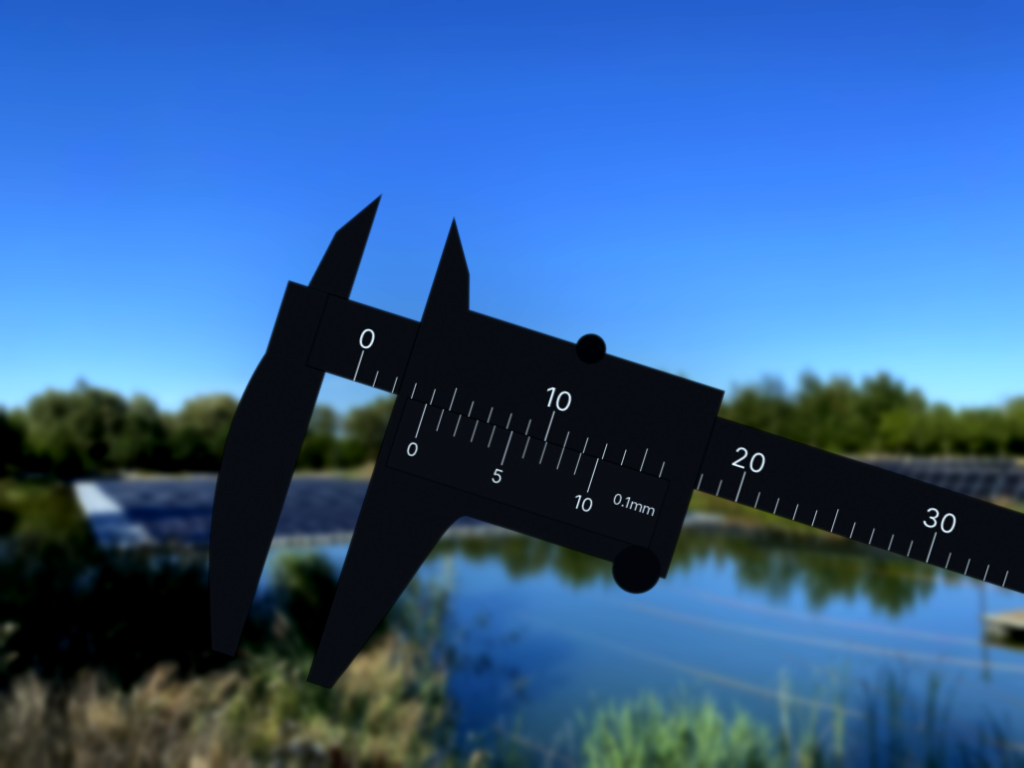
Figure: 3.8 mm
